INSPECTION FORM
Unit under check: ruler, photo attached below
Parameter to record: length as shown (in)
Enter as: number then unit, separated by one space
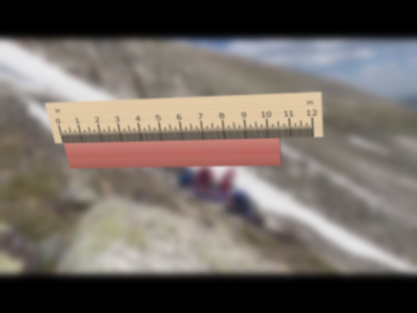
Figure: 10.5 in
